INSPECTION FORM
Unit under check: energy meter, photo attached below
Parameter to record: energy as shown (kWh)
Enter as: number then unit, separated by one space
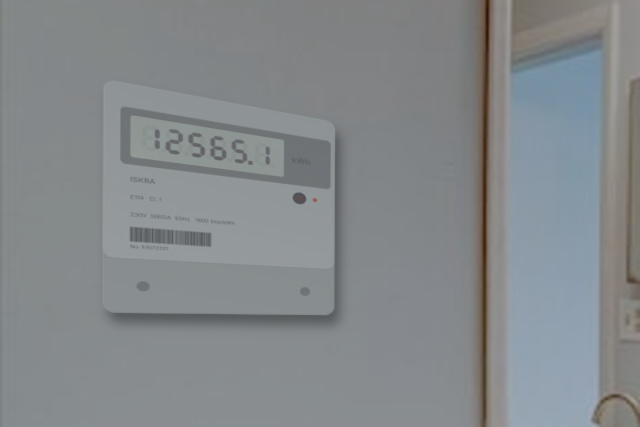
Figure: 12565.1 kWh
